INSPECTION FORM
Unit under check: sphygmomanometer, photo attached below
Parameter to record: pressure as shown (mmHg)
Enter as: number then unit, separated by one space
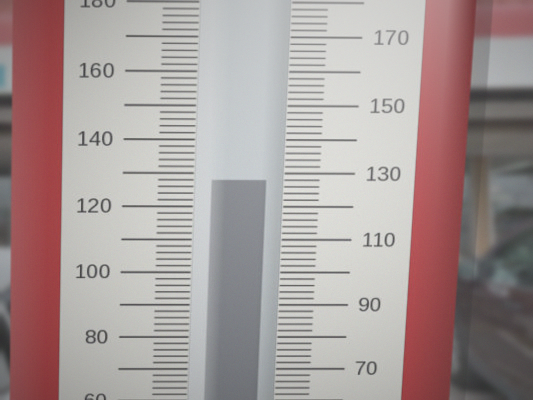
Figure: 128 mmHg
